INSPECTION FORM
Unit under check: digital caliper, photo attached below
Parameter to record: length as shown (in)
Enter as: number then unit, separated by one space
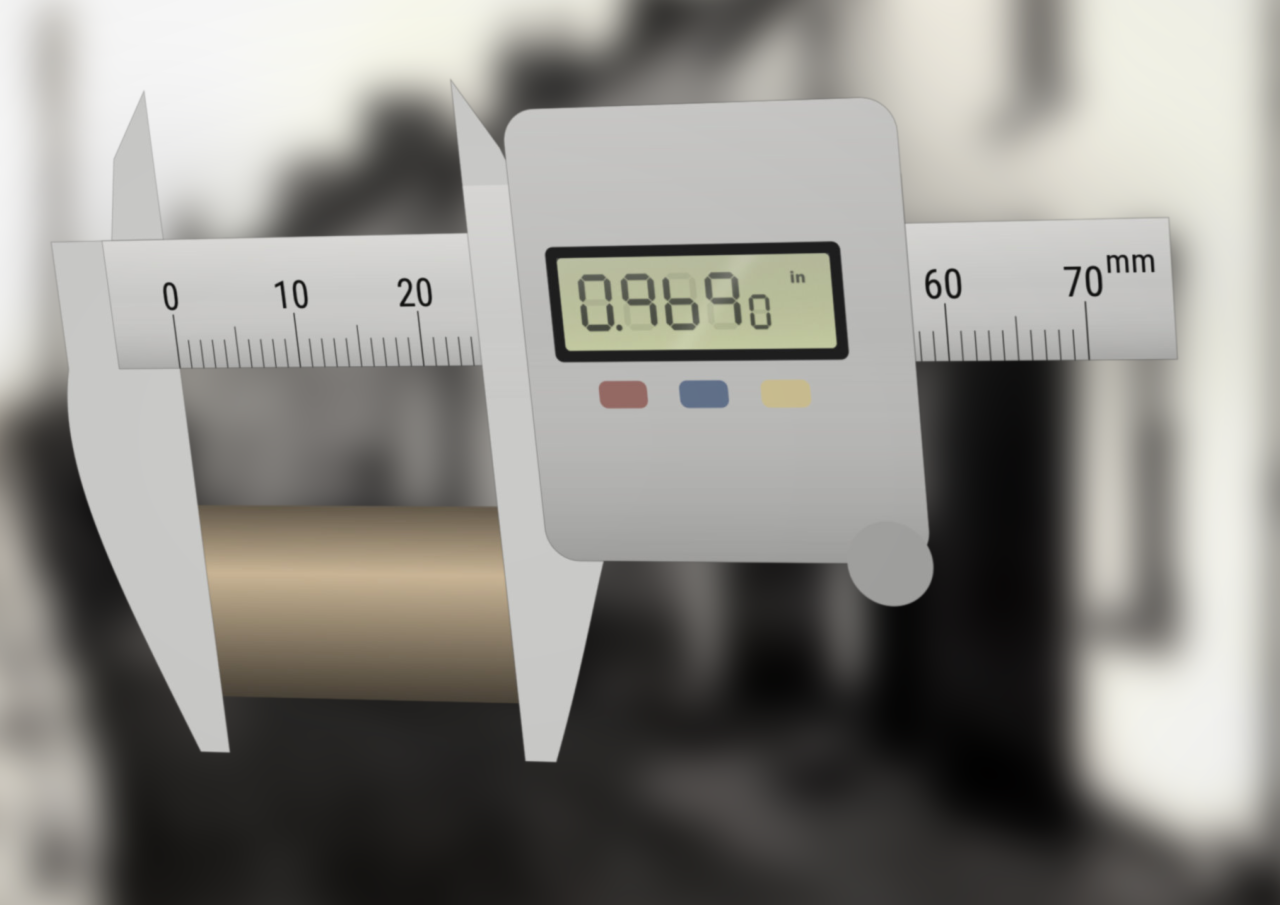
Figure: 0.9690 in
